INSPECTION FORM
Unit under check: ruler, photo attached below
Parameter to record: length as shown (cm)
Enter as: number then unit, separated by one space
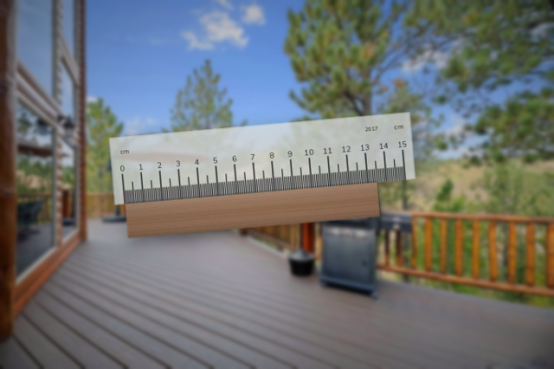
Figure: 13.5 cm
